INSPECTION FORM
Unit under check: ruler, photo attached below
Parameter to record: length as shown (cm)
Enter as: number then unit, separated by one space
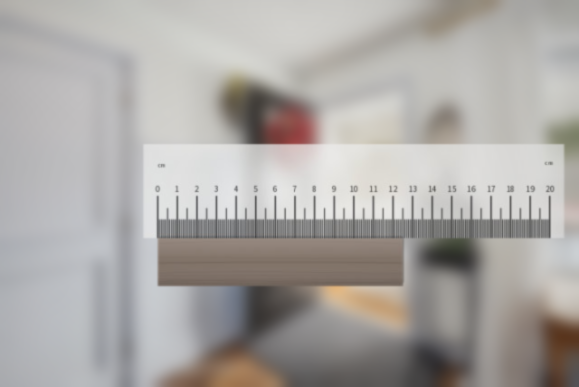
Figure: 12.5 cm
